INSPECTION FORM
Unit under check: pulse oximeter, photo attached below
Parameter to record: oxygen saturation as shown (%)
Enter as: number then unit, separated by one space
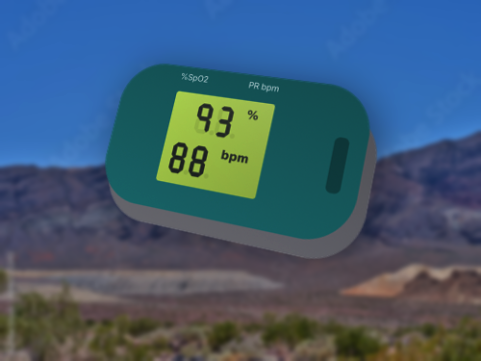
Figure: 93 %
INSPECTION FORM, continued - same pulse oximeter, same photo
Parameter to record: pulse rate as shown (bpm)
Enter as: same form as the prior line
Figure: 88 bpm
